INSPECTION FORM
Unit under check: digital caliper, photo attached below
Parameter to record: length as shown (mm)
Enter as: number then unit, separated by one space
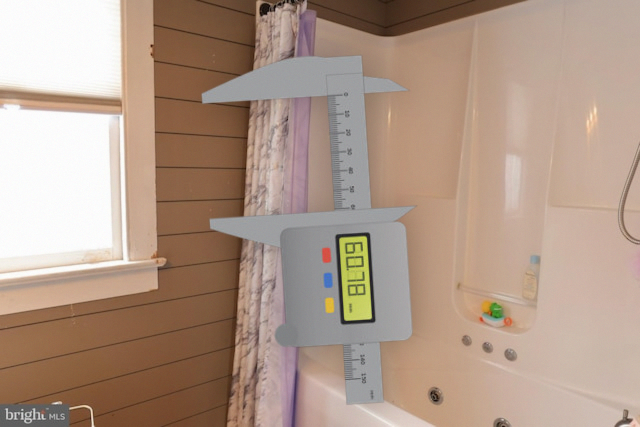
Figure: 60.78 mm
